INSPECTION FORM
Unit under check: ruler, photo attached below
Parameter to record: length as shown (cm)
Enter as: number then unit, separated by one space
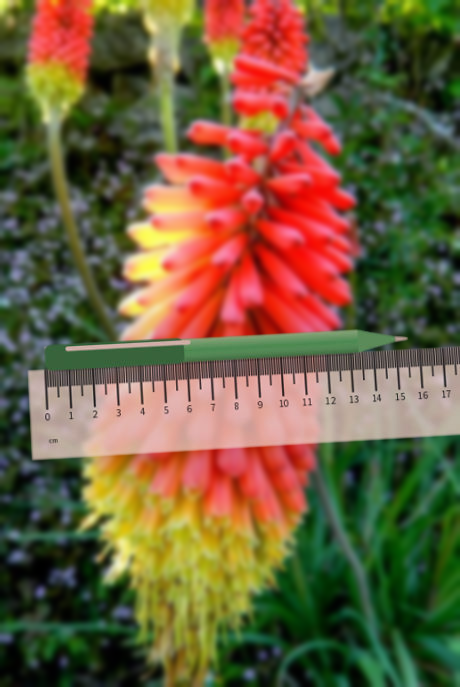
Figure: 15.5 cm
